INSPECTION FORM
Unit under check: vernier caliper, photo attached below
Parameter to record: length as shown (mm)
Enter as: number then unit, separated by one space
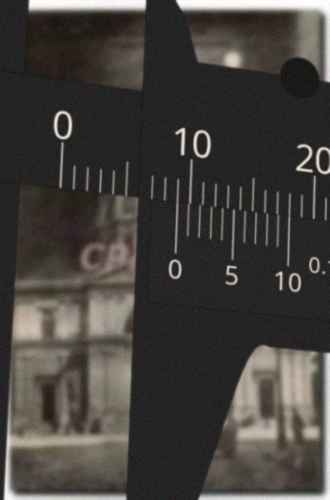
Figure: 9.0 mm
